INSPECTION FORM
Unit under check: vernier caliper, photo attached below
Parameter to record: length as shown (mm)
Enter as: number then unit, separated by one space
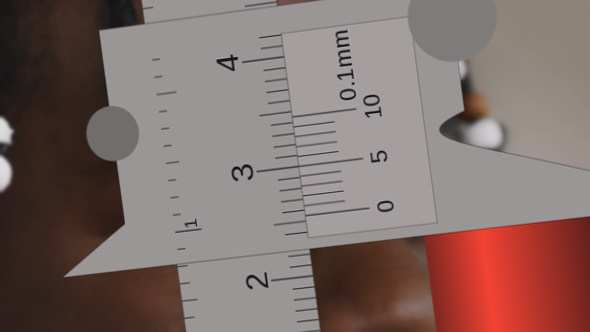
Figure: 25.5 mm
